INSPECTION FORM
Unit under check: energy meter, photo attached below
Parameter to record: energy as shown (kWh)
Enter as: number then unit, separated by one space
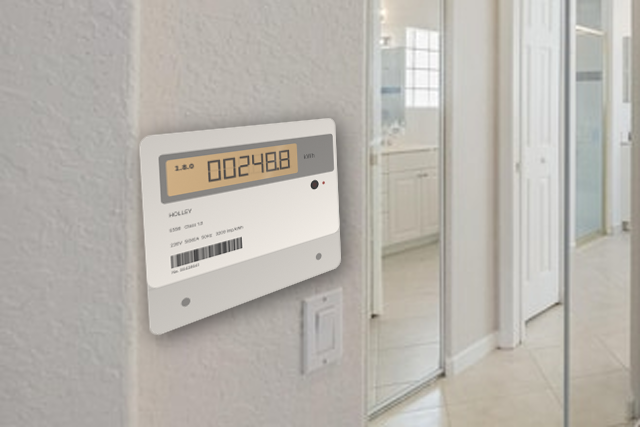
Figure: 248.8 kWh
